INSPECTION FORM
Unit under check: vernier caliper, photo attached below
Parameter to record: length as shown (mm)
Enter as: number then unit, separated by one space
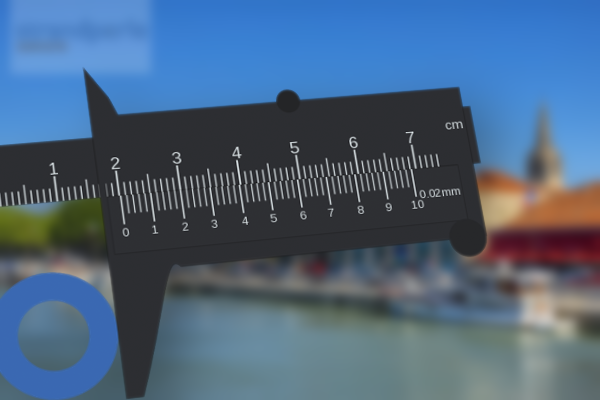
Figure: 20.2 mm
